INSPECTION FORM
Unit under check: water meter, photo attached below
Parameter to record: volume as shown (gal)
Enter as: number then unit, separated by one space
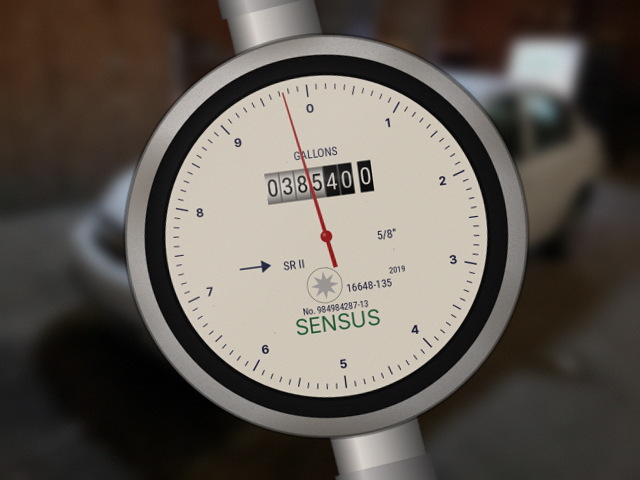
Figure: 385399.7 gal
